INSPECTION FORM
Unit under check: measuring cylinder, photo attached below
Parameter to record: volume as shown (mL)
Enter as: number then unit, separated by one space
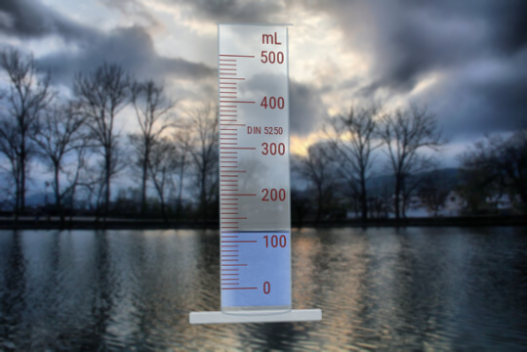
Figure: 120 mL
